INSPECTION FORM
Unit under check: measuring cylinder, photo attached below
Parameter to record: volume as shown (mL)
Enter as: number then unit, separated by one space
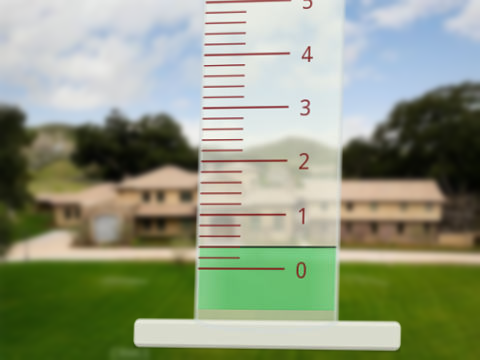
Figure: 0.4 mL
